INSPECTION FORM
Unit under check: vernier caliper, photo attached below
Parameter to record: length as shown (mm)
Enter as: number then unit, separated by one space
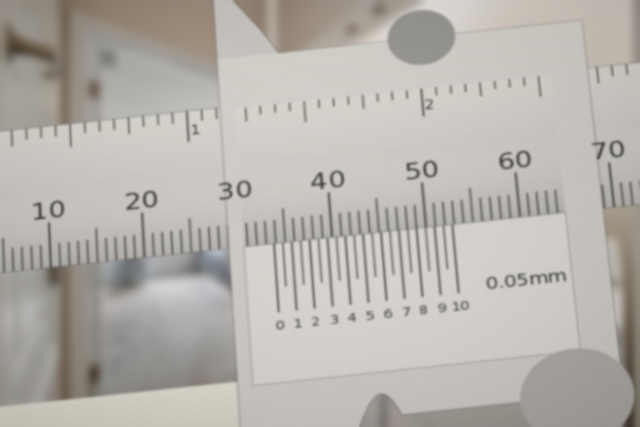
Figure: 33.8 mm
